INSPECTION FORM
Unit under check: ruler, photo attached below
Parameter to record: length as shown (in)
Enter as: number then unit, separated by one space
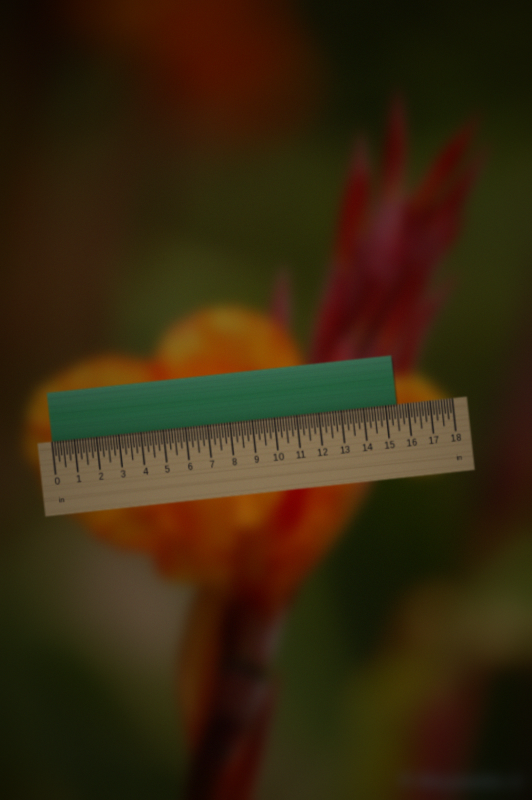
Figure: 15.5 in
